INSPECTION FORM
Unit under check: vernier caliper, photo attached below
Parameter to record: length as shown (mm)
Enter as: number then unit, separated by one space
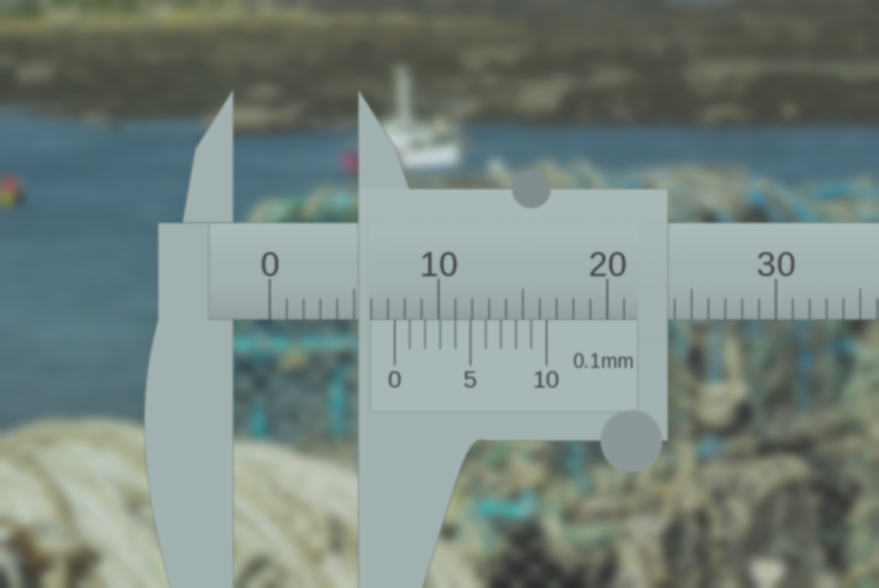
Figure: 7.4 mm
